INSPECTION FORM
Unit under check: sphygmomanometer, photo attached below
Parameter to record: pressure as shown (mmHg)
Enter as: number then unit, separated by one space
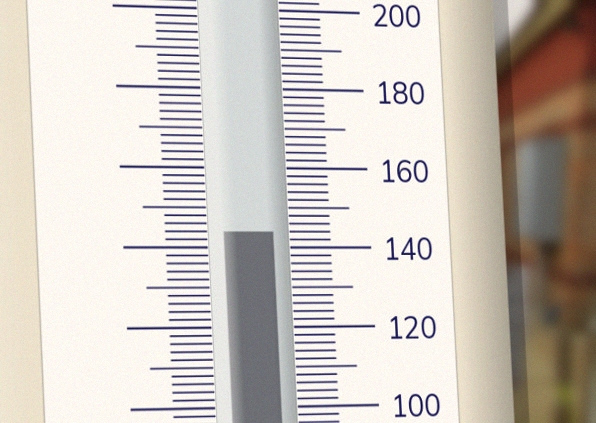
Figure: 144 mmHg
